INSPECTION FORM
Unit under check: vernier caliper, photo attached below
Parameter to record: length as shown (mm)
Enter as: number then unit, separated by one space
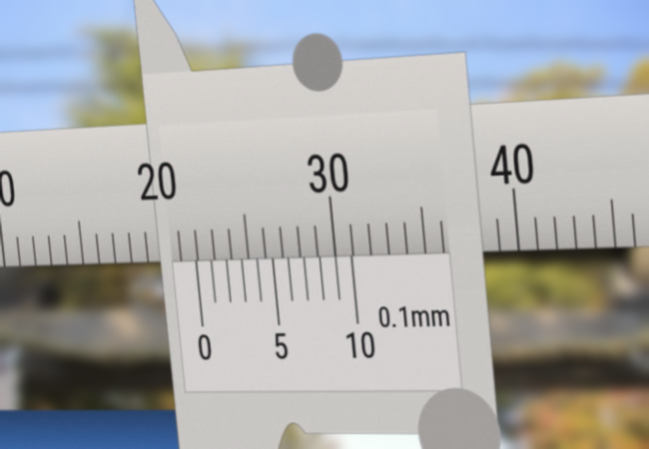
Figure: 21.9 mm
